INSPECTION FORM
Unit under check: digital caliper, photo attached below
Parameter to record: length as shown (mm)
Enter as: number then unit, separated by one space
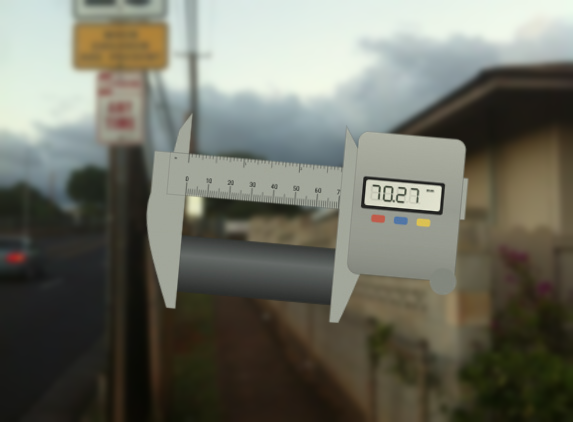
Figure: 70.27 mm
